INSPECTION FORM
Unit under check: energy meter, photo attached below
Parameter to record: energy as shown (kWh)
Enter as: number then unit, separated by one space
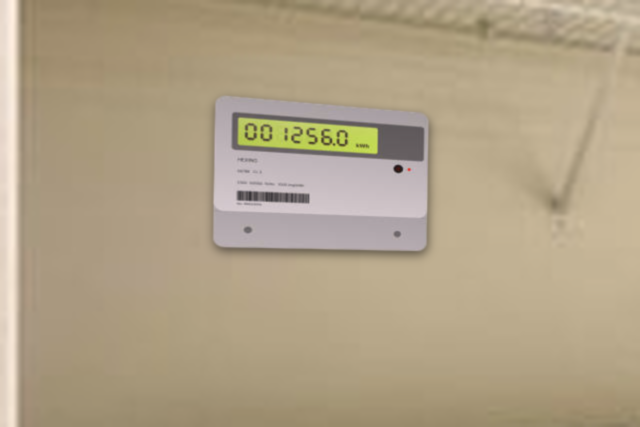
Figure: 1256.0 kWh
